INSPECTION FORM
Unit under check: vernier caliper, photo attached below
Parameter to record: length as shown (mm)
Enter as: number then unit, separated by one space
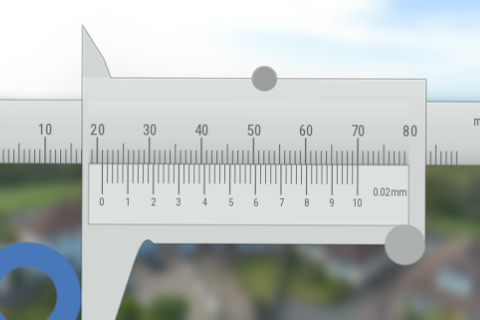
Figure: 21.0 mm
